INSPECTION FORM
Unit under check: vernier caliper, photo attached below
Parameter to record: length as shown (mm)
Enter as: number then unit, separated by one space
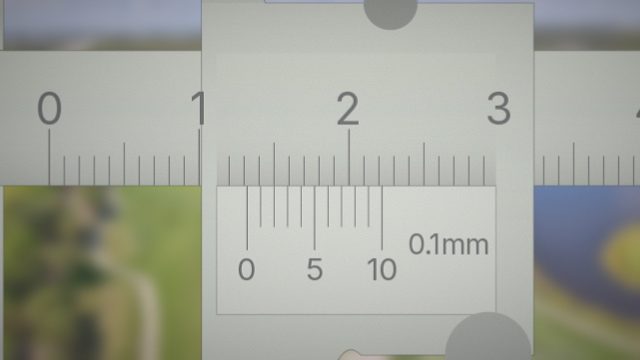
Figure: 13.2 mm
